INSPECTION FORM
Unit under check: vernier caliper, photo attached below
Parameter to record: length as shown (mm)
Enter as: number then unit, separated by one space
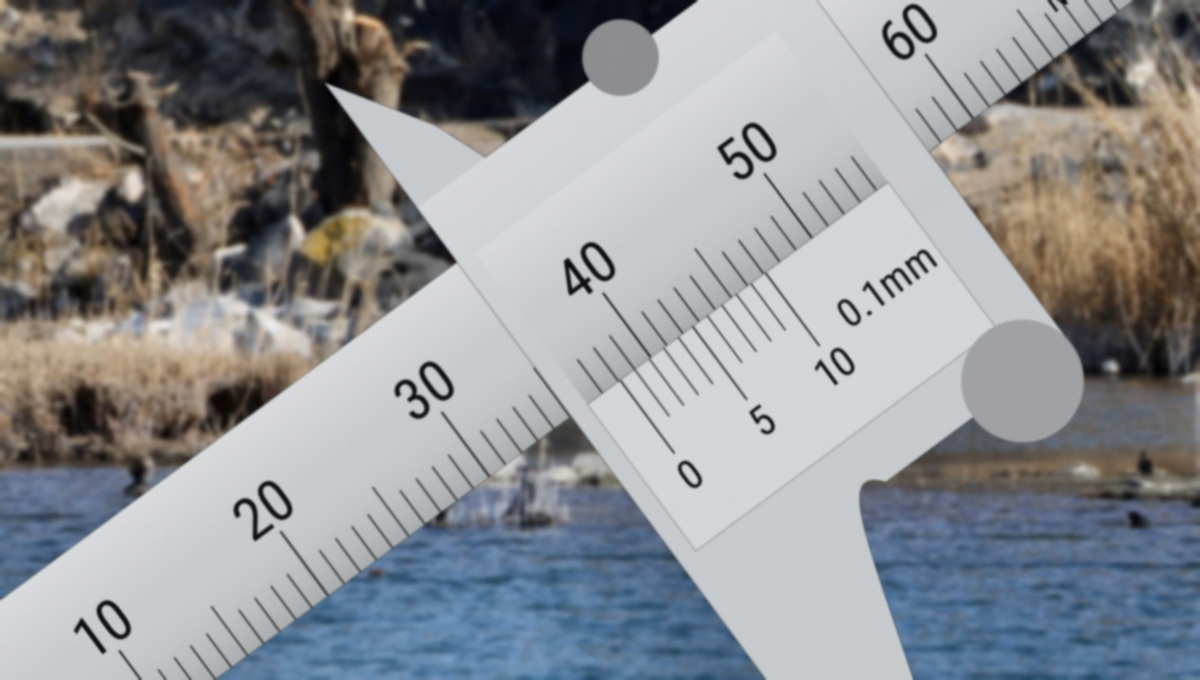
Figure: 38.1 mm
